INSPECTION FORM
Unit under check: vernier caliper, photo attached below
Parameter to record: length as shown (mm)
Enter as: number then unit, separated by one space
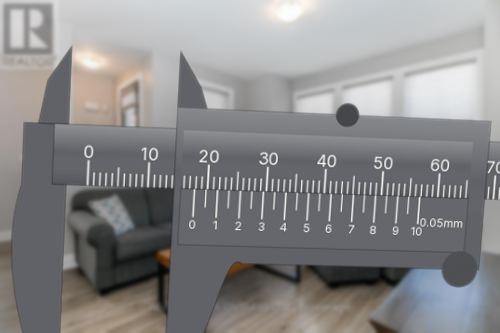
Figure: 17.8 mm
